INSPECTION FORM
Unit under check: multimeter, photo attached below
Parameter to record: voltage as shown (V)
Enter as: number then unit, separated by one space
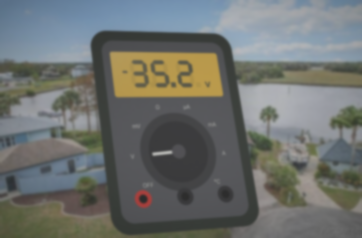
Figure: -35.2 V
